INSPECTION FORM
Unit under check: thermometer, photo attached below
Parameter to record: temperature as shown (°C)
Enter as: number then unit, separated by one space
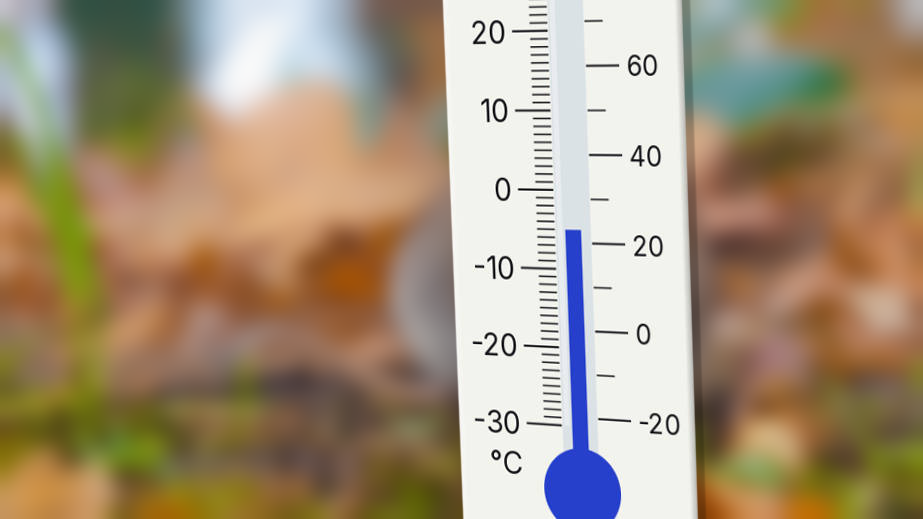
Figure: -5 °C
